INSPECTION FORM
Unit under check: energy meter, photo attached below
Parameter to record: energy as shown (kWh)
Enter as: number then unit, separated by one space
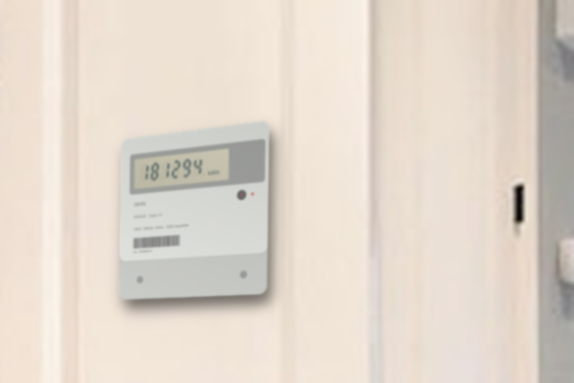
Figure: 181294 kWh
